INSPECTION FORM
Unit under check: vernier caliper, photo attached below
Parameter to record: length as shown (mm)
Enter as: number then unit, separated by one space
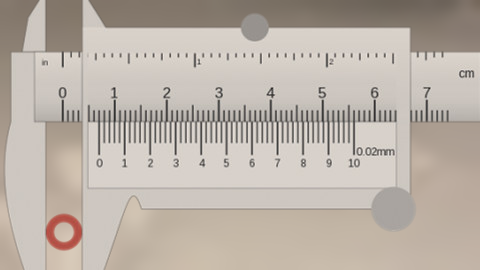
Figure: 7.0 mm
